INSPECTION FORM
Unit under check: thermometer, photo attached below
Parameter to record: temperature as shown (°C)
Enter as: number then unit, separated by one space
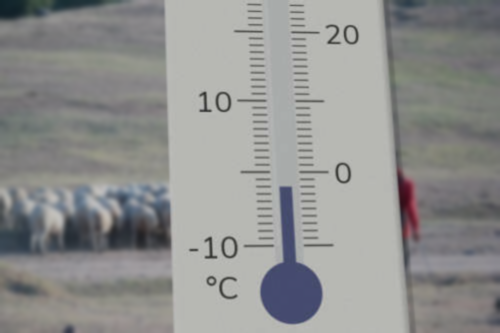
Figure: -2 °C
